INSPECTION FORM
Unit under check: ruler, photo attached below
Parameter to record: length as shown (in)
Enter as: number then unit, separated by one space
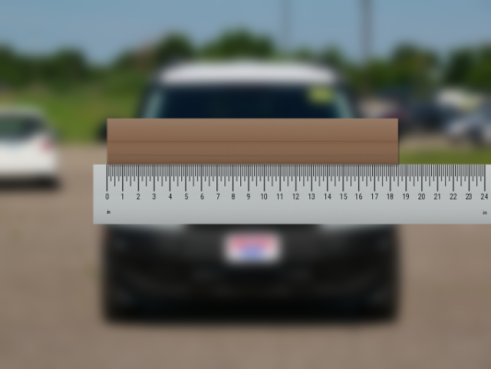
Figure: 18.5 in
